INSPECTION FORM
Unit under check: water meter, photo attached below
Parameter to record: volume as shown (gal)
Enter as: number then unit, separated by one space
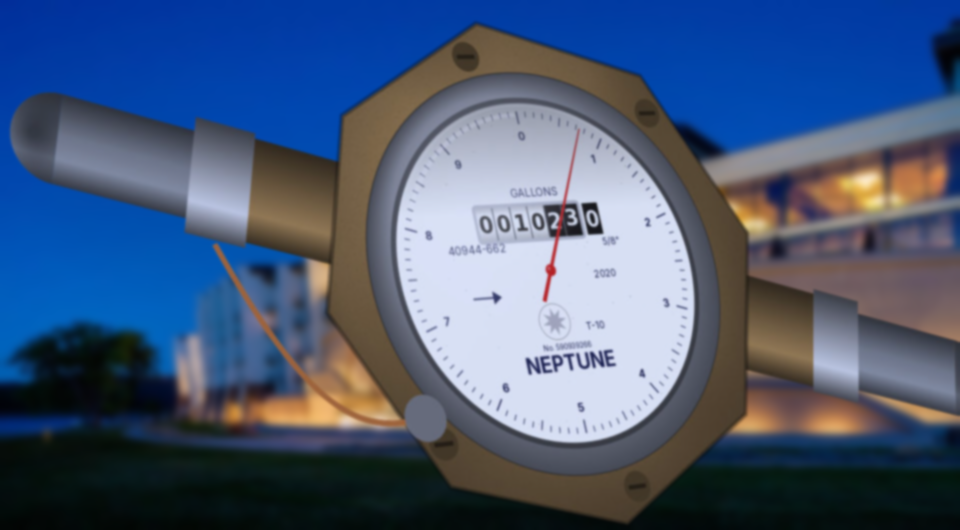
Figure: 10230.7 gal
